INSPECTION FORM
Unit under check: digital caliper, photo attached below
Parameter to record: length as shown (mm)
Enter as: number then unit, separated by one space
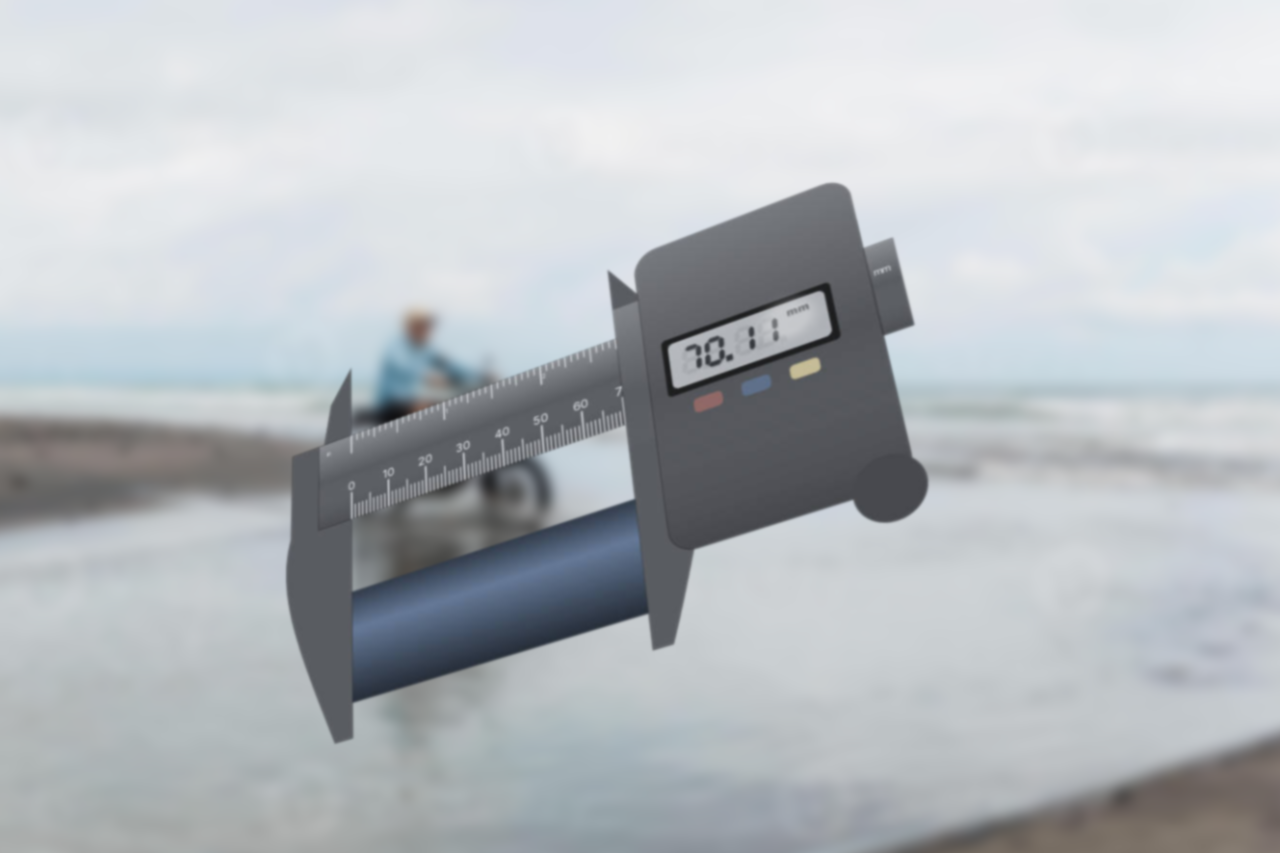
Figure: 70.11 mm
